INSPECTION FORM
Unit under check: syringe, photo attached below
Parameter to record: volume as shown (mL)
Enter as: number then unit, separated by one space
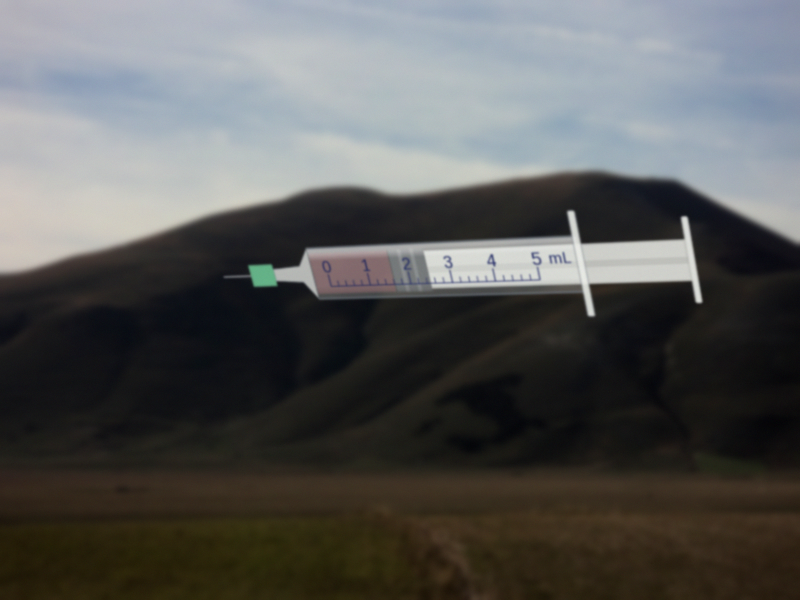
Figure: 1.6 mL
